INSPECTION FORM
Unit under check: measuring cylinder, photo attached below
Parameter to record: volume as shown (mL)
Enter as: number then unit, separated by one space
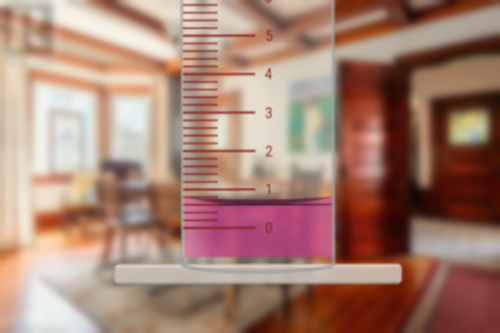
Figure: 0.6 mL
